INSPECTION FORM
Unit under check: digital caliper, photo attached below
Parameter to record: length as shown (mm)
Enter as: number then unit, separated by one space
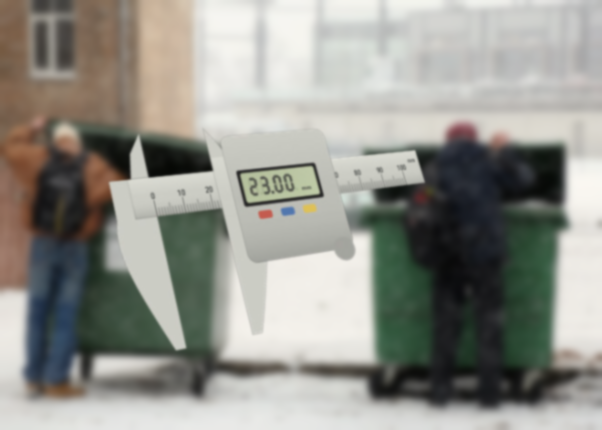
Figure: 23.00 mm
